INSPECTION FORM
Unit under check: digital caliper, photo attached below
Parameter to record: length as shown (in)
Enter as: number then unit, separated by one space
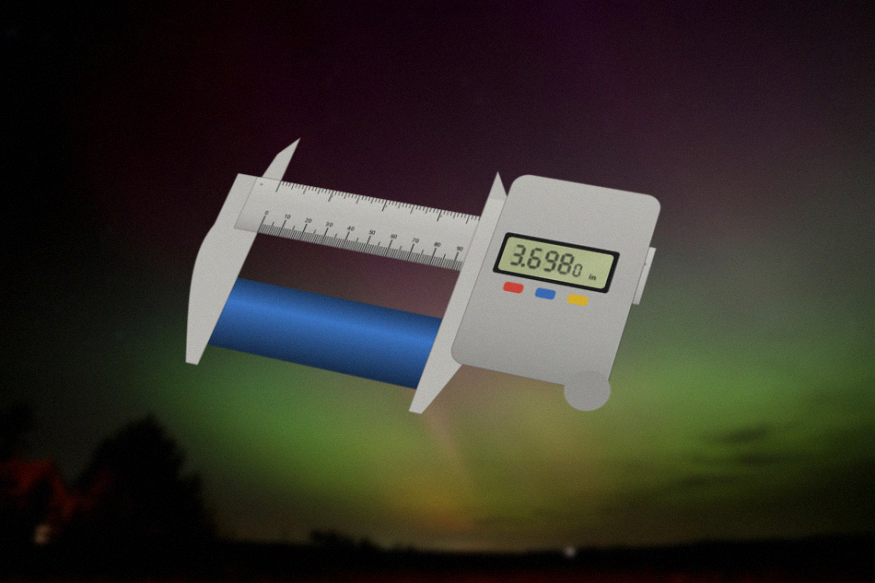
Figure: 3.6980 in
